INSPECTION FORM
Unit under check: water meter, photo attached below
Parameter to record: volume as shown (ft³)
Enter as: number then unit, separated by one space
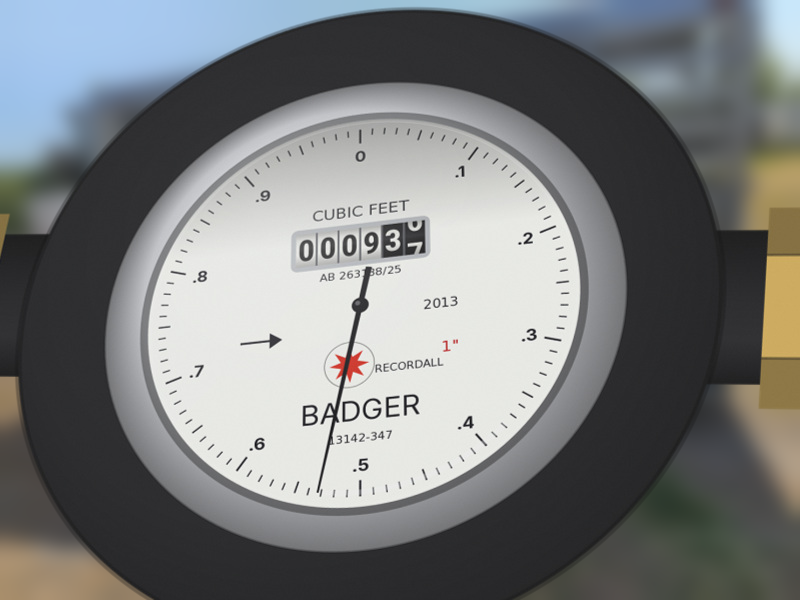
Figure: 936.53 ft³
